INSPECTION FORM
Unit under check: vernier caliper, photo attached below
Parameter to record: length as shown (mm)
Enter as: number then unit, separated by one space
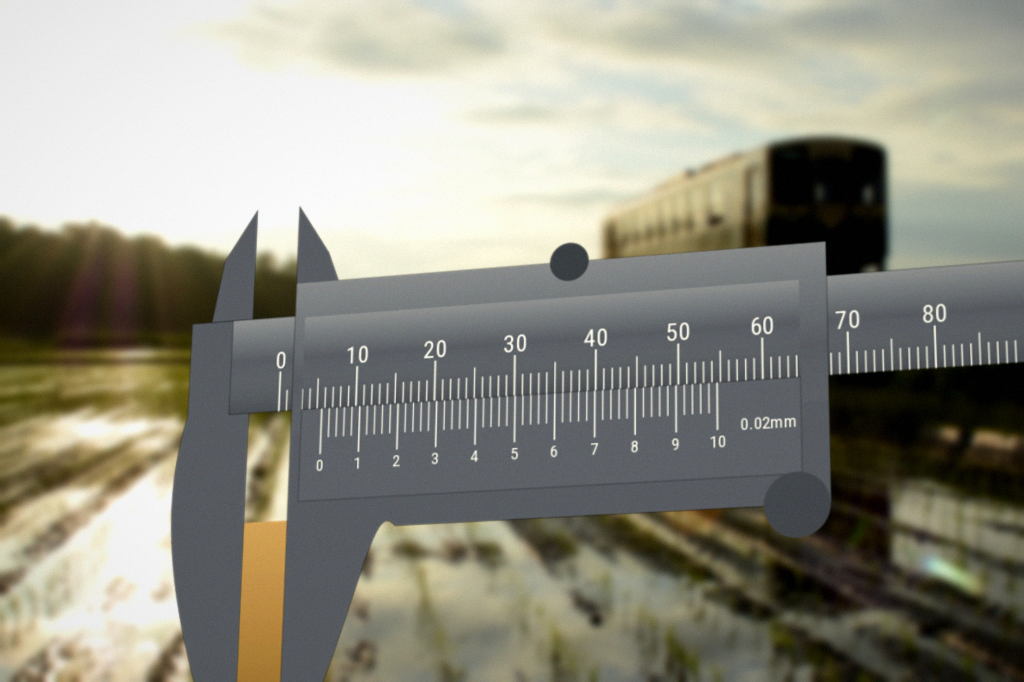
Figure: 5.6 mm
